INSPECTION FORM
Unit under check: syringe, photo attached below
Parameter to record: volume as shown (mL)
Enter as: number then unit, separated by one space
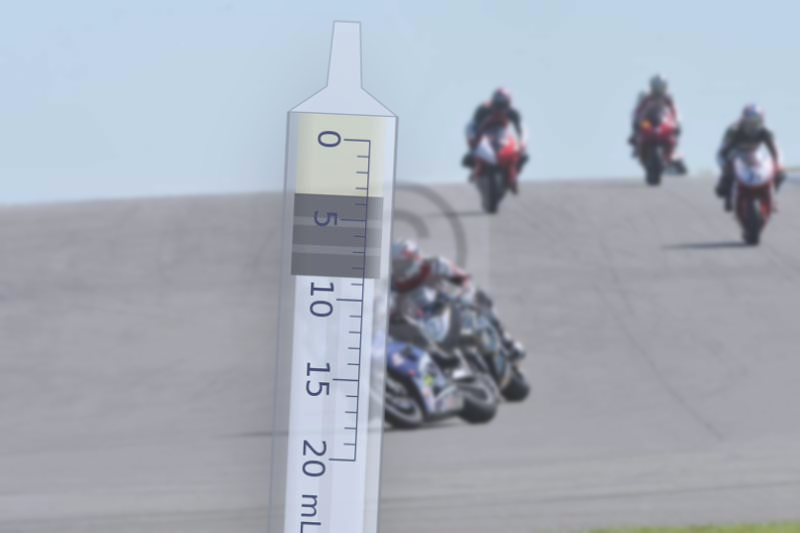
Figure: 3.5 mL
